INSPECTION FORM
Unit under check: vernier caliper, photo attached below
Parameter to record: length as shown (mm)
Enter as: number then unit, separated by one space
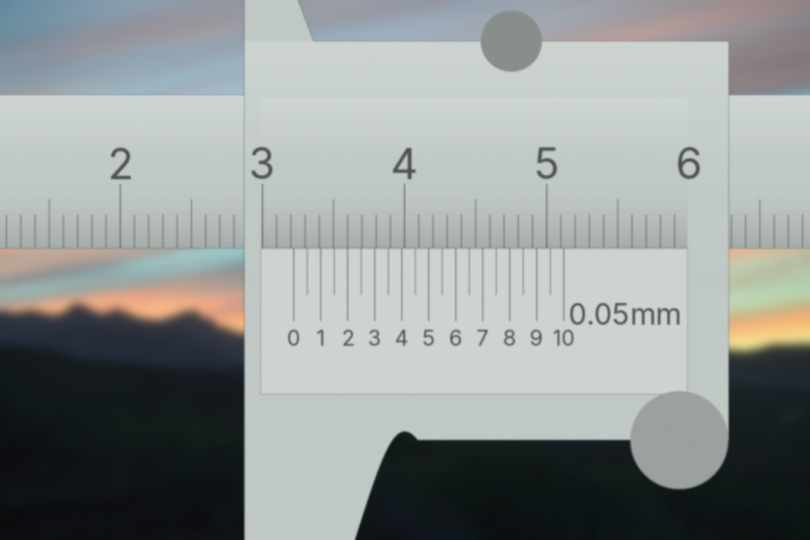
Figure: 32.2 mm
